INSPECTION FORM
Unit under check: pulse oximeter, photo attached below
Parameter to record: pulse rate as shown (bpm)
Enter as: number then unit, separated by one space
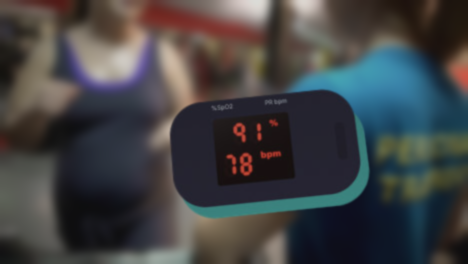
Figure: 78 bpm
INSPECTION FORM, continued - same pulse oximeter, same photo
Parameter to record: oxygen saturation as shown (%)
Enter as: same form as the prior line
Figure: 91 %
